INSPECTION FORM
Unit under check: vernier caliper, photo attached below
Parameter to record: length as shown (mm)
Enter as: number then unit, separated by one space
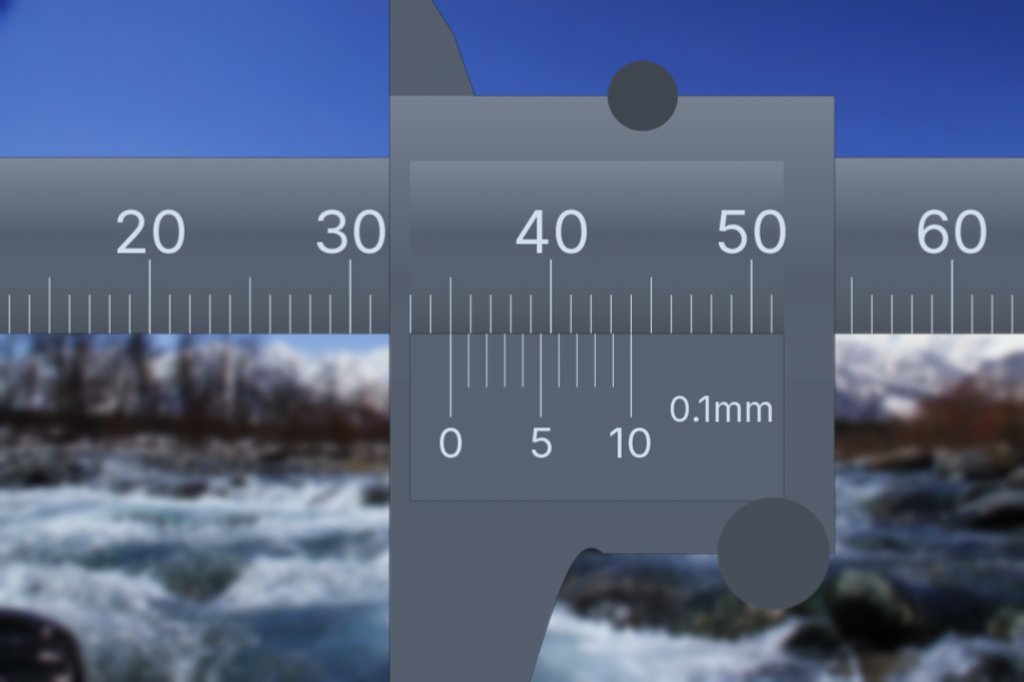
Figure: 35.0 mm
